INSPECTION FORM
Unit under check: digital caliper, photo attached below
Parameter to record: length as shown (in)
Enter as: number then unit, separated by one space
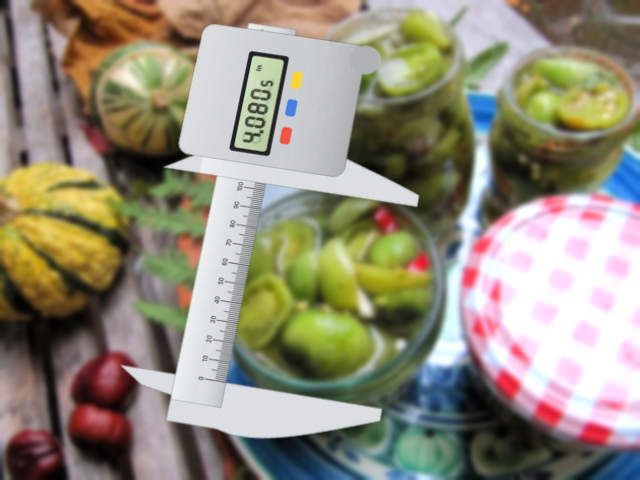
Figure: 4.0805 in
